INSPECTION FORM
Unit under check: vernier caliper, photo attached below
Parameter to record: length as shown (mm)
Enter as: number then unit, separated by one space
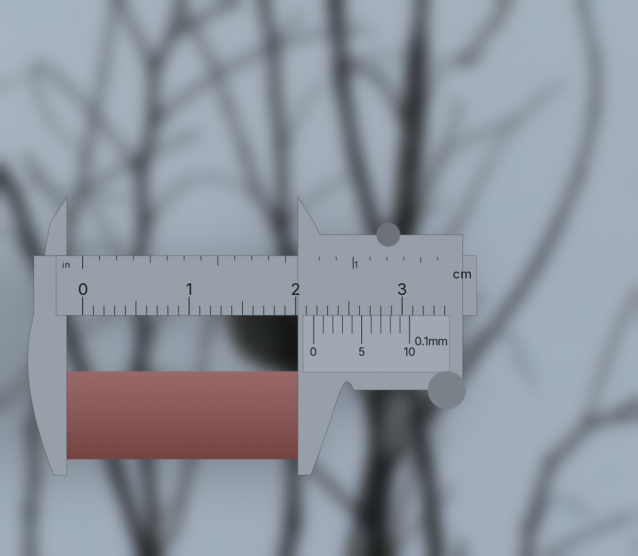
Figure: 21.7 mm
